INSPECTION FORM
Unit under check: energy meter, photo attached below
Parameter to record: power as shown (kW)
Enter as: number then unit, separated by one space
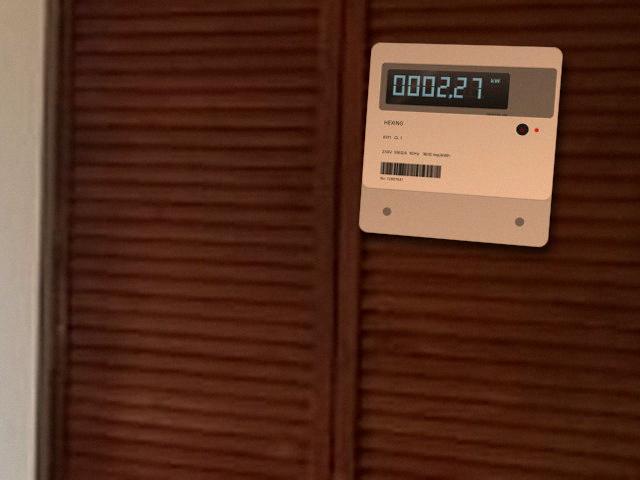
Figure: 2.27 kW
